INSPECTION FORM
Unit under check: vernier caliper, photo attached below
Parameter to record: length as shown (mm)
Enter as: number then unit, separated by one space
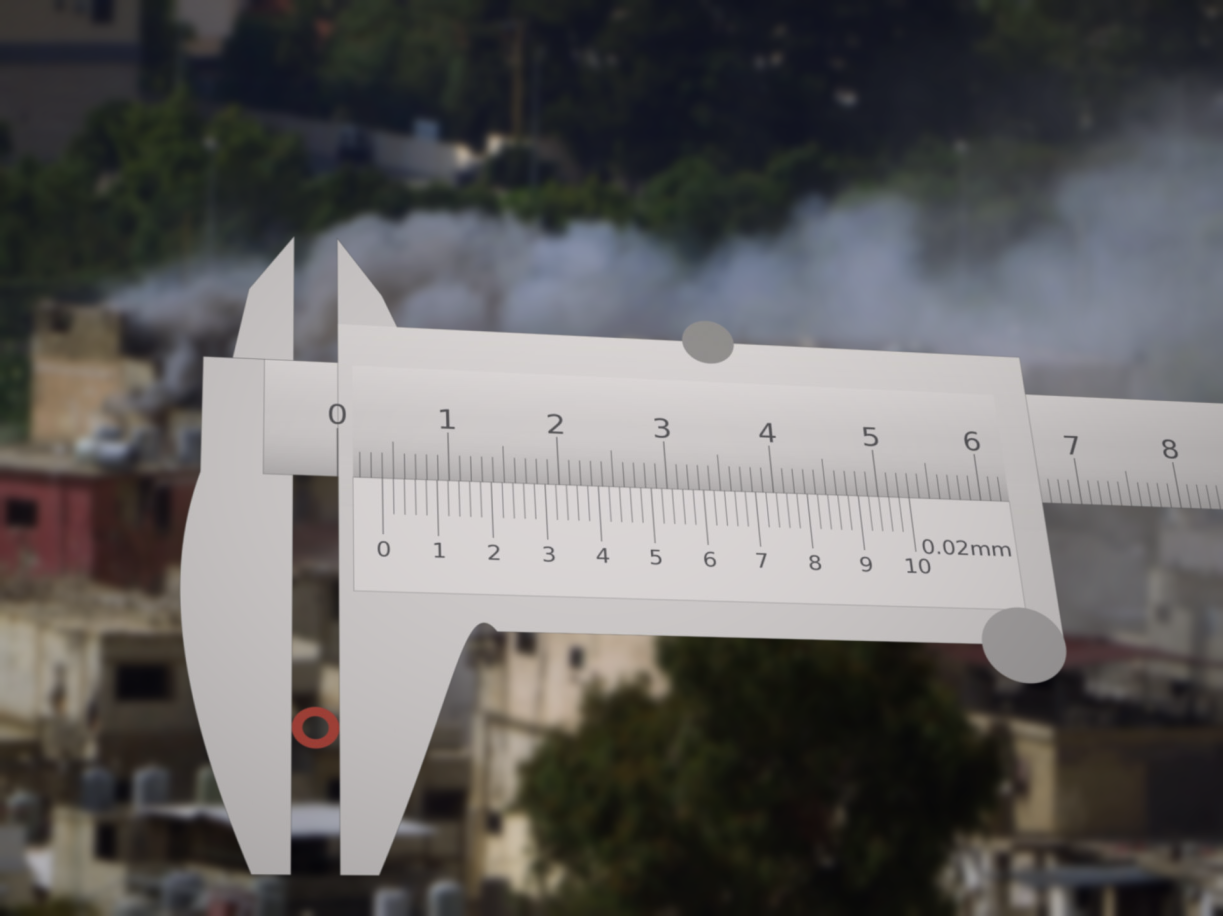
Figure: 4.0 mm
